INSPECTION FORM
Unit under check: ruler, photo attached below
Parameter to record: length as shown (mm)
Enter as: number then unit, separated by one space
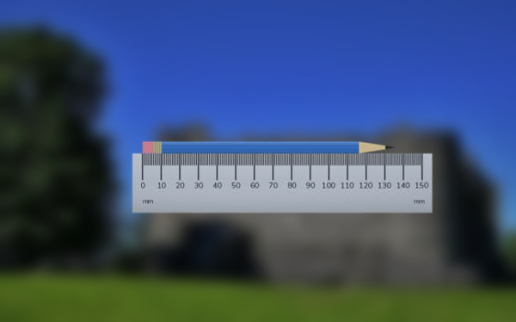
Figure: 135 mm
